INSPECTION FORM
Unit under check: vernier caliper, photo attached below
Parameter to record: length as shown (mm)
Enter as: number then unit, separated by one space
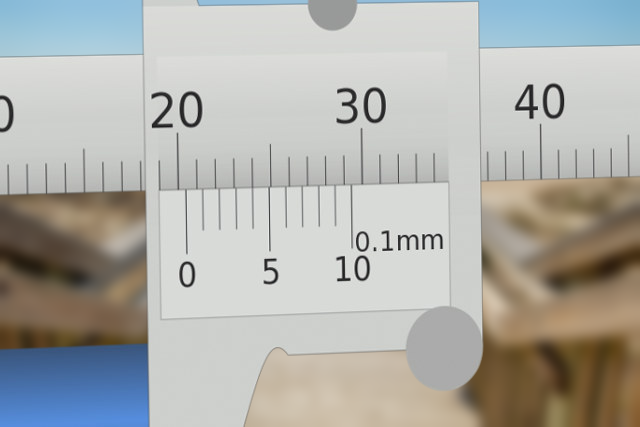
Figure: 20.4 mm
